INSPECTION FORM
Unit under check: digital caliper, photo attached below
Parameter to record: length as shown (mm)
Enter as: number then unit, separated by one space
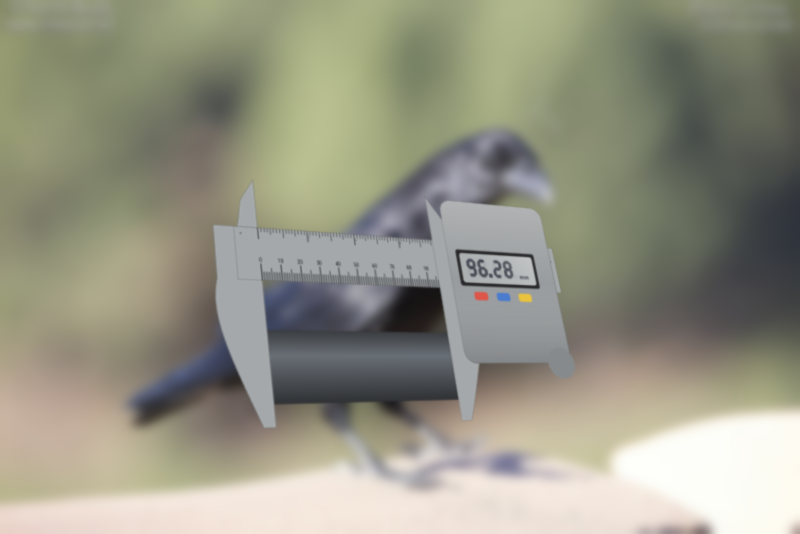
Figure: 96.28 mm
